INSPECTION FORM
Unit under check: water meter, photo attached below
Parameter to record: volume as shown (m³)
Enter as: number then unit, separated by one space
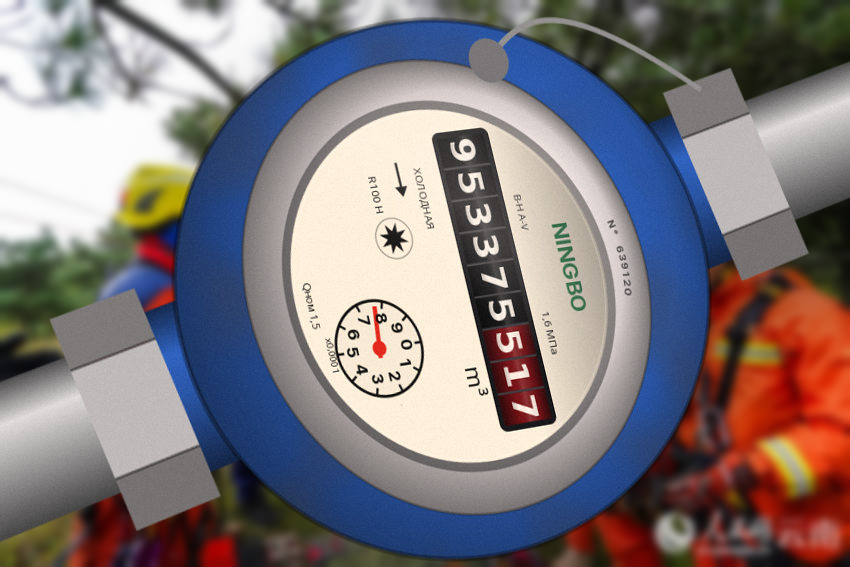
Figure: 953375.5177 m³
